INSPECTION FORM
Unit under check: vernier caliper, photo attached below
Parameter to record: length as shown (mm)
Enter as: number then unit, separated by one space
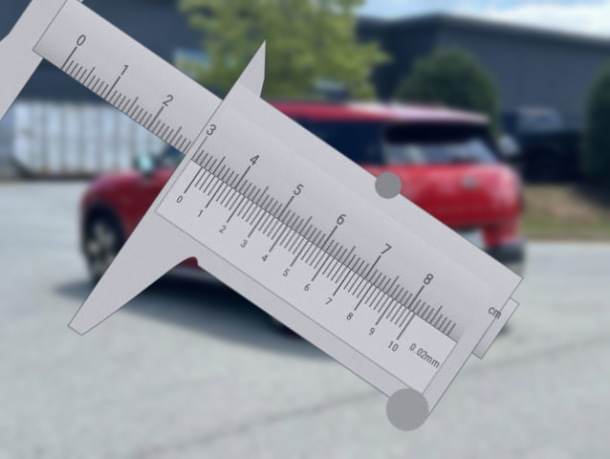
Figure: 32.6 mm
